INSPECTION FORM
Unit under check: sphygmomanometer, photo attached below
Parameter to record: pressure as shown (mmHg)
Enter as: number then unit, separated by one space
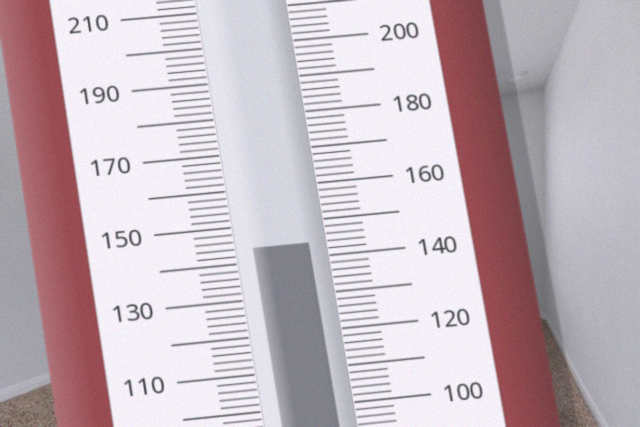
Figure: 144 mmHg
